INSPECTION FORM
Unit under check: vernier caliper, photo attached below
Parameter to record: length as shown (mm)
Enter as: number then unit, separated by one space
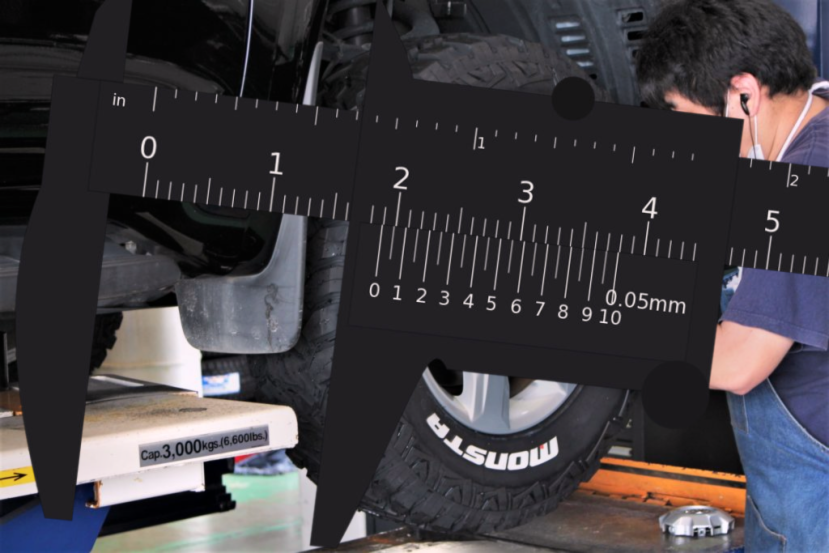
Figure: 18.9 mm
